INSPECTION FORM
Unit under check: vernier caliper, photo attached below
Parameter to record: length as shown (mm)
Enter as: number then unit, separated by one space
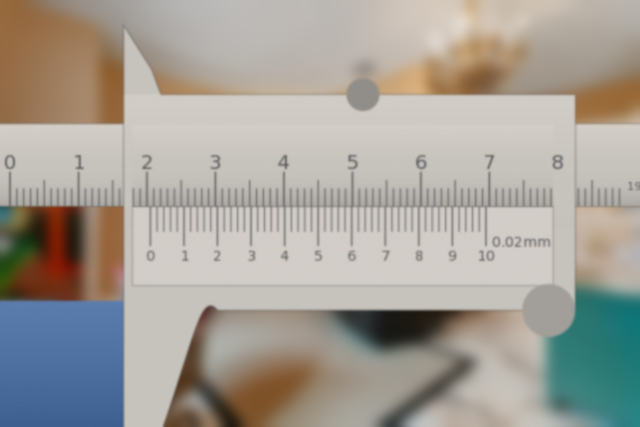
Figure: 20.5 mm
